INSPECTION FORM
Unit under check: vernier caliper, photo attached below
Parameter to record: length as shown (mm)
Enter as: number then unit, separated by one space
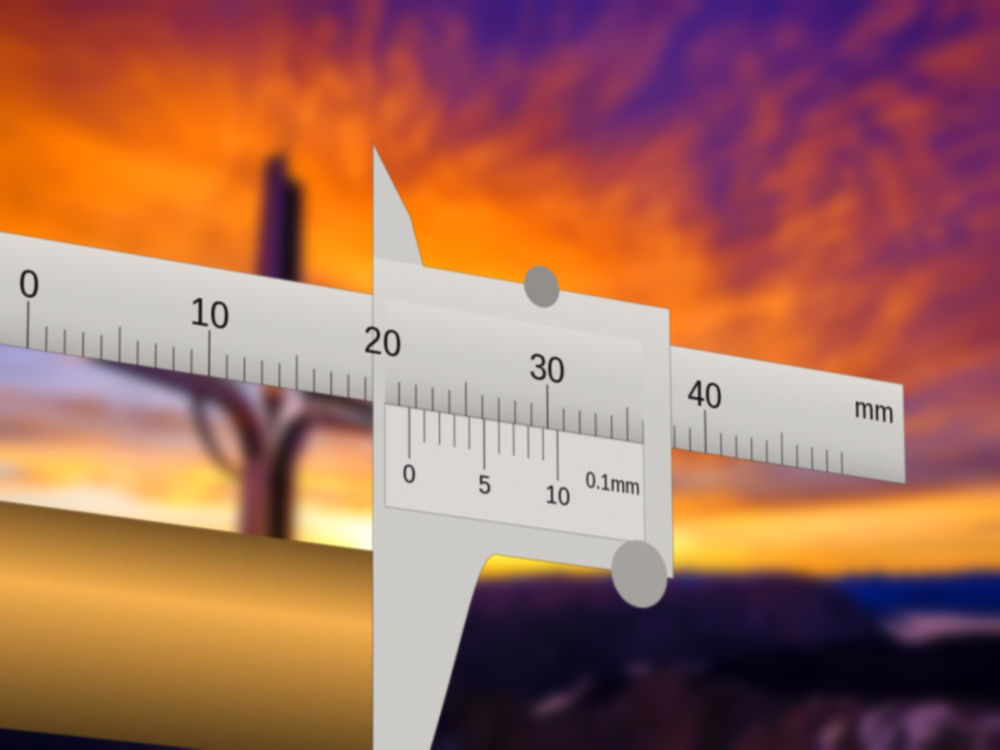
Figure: 21.6 mm
